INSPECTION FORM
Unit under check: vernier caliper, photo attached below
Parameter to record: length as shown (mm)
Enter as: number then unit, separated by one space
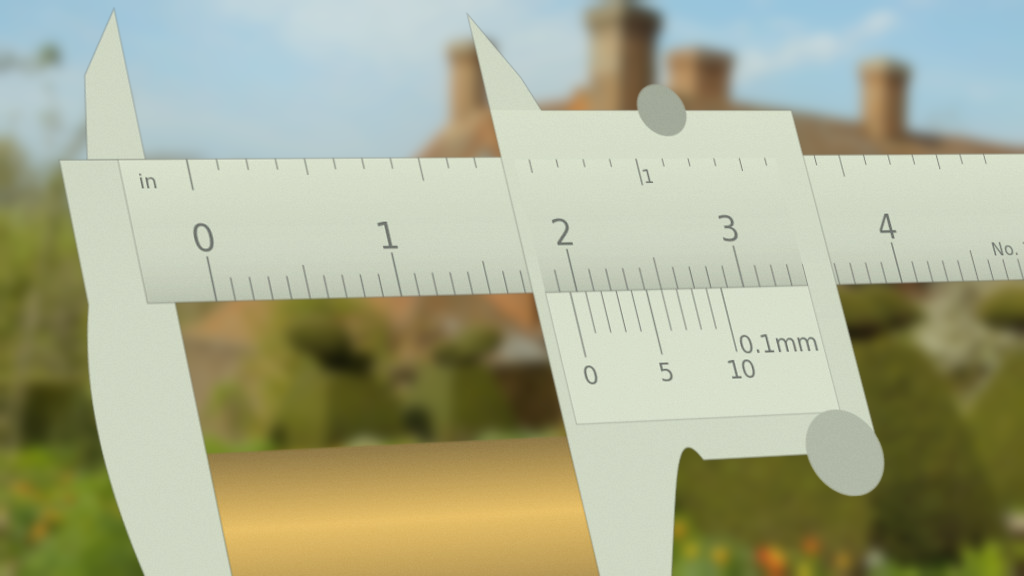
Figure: 19.6 mm
